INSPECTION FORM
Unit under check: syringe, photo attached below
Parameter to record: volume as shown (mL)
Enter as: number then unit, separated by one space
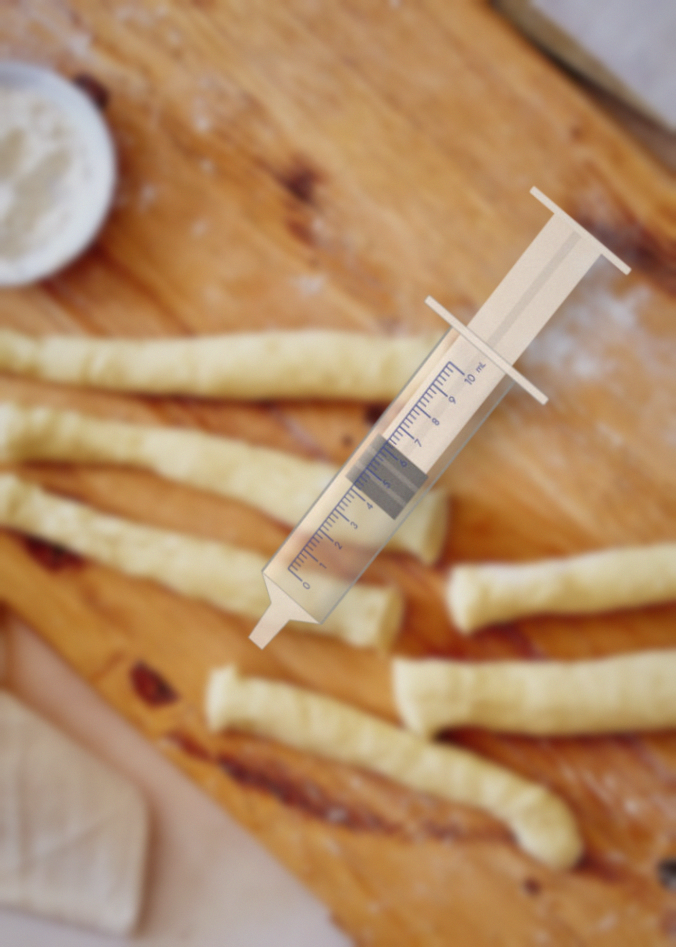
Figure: 4.2 mL
